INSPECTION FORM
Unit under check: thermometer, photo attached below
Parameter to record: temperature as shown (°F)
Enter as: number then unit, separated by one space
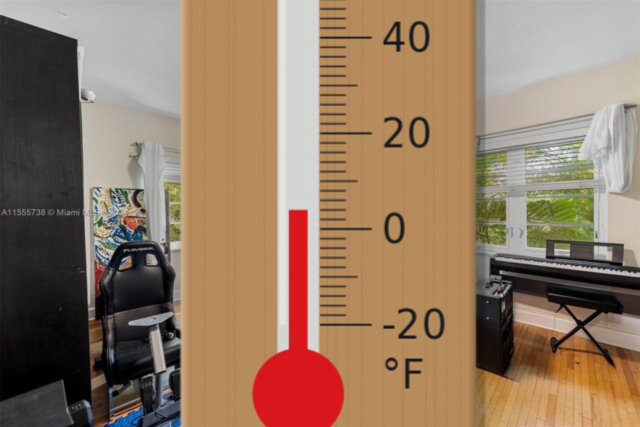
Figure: 4 °F
